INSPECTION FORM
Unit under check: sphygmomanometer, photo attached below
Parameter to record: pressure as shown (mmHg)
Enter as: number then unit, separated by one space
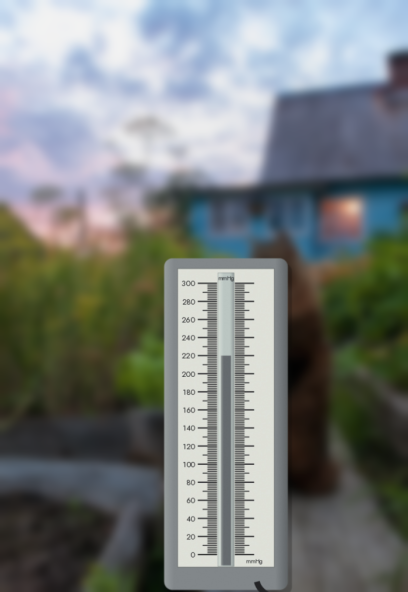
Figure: 220 mmHg
